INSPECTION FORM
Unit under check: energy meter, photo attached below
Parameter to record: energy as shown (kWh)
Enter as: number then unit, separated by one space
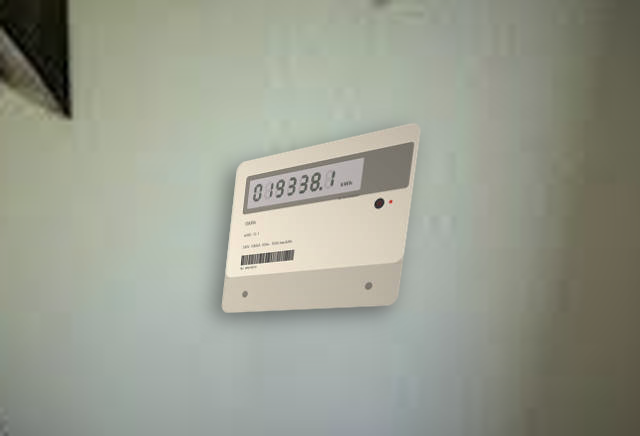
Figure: 19338.1 kWh
